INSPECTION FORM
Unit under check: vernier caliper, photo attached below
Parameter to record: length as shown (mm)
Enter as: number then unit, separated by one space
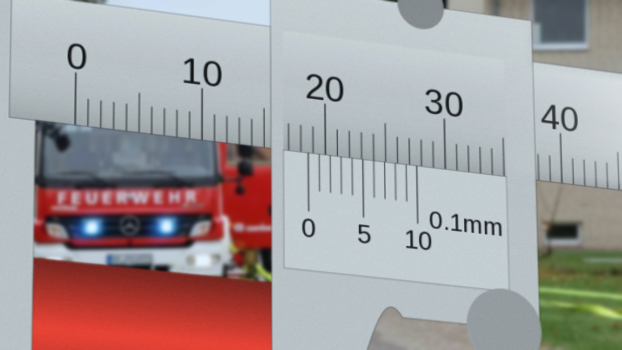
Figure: 18.6 mm
